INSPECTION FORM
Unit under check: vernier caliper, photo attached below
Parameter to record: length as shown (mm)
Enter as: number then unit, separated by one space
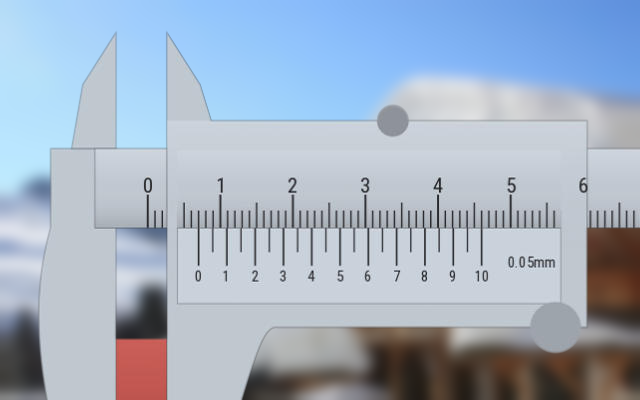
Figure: 7.0 mm
